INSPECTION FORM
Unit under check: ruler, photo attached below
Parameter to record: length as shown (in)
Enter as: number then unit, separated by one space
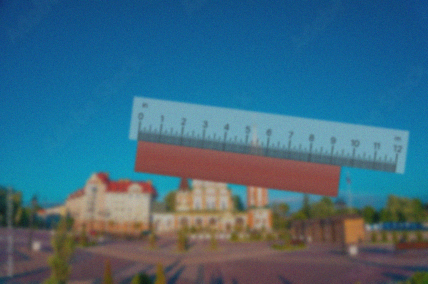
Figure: 9.5 in
